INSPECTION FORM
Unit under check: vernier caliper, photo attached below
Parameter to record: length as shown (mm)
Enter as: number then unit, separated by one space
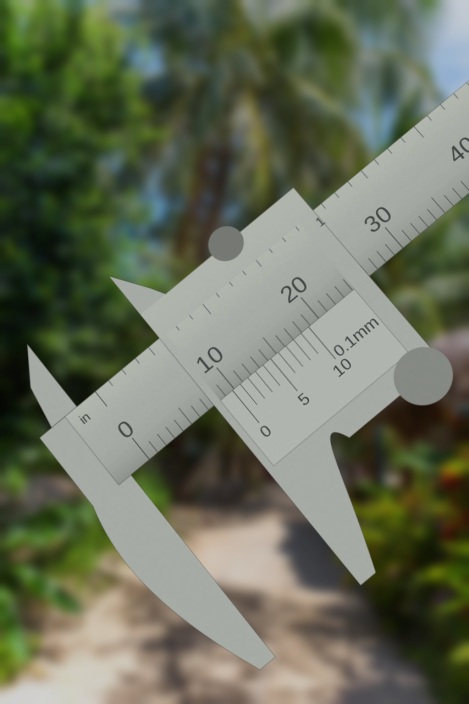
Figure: 9.8 mm
